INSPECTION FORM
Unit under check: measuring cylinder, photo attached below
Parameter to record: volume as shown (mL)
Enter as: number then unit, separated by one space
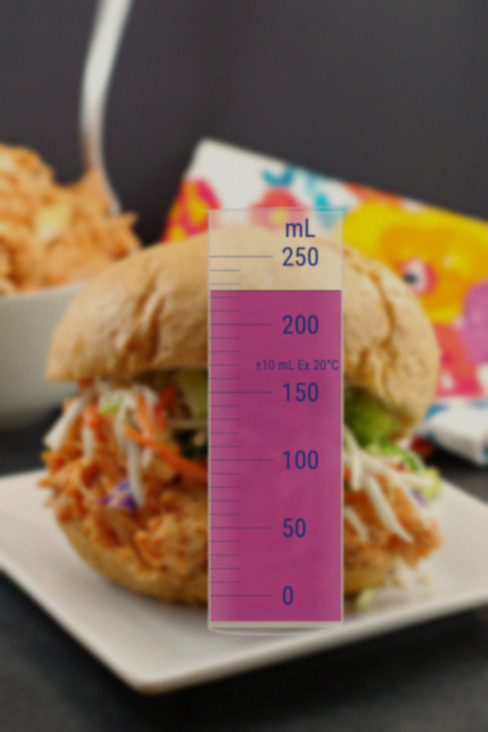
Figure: 225 mL
